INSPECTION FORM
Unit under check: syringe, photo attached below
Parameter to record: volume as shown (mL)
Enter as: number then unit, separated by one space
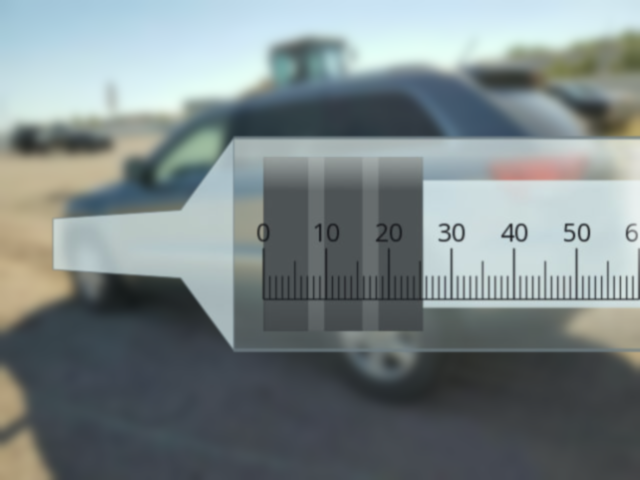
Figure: 0 mL
